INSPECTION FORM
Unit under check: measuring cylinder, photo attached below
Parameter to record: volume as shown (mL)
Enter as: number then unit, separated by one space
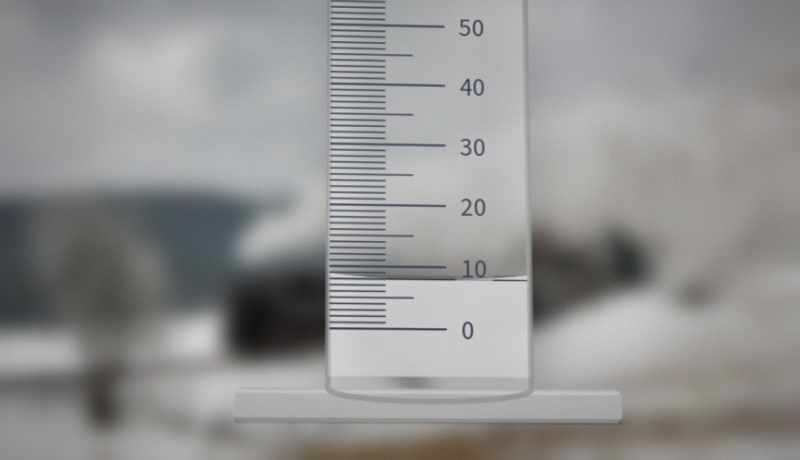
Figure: 8 mL
